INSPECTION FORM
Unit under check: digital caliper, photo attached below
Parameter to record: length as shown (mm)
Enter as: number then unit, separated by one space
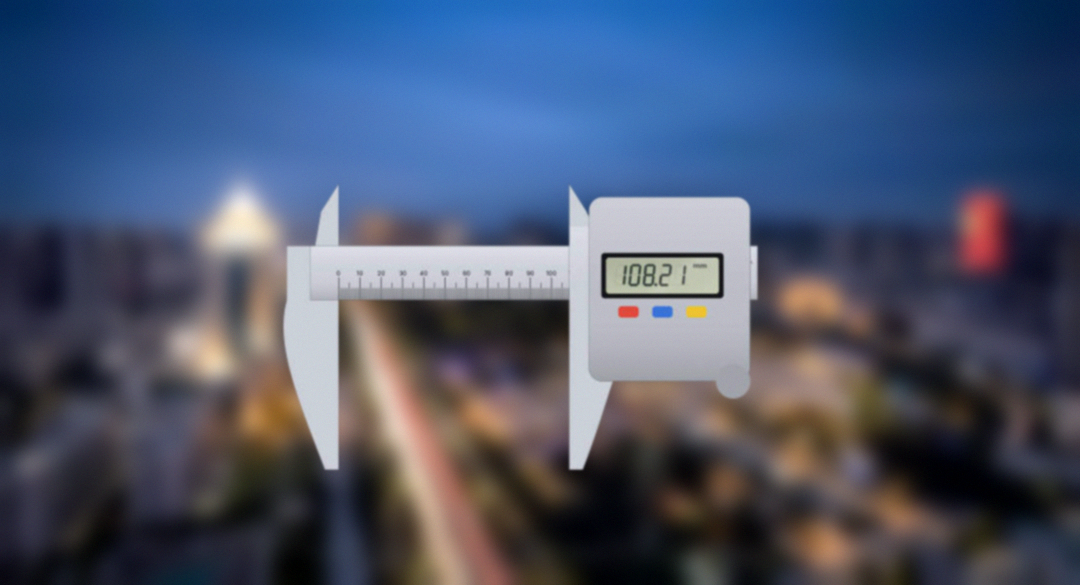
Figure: 108.21 mm
